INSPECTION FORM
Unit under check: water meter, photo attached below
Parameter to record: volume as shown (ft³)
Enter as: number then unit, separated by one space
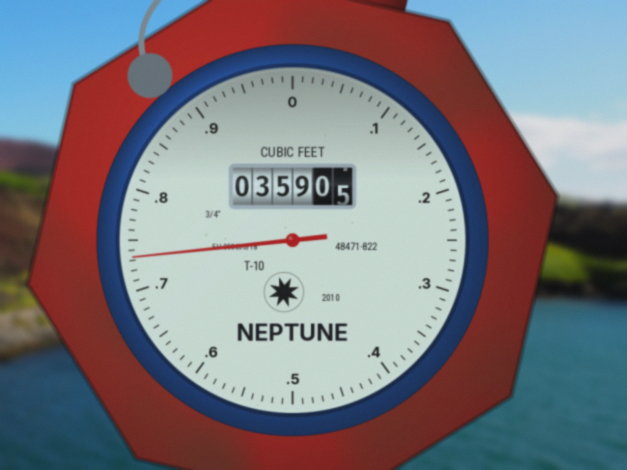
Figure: 35904.73 ft³
